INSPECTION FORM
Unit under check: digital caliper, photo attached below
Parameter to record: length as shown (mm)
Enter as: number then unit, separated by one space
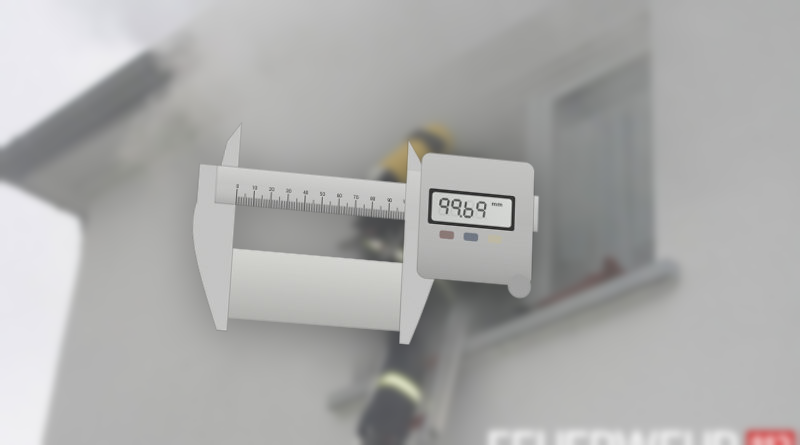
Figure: 99.69 mm
